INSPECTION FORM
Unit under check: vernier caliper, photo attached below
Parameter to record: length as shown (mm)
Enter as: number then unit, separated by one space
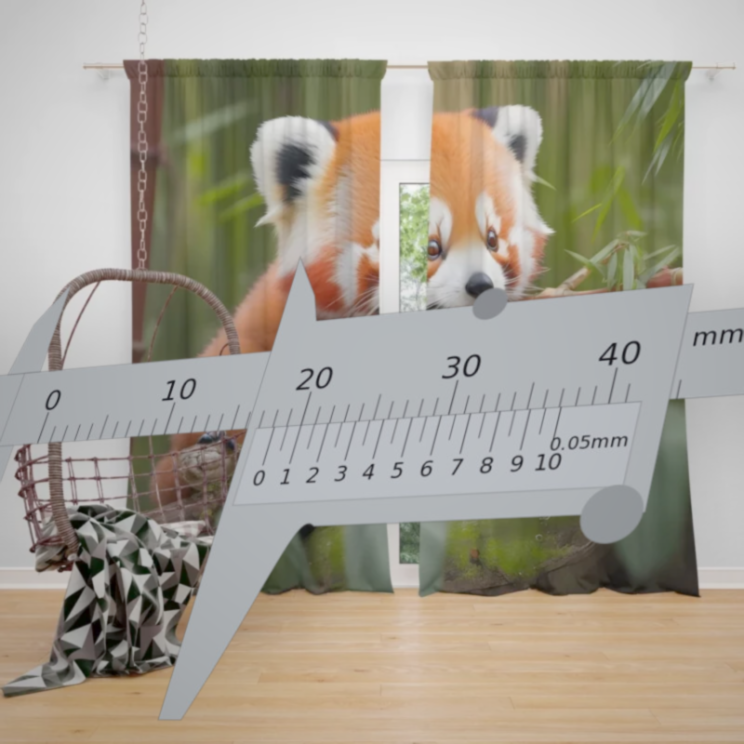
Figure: 18.1 mm
